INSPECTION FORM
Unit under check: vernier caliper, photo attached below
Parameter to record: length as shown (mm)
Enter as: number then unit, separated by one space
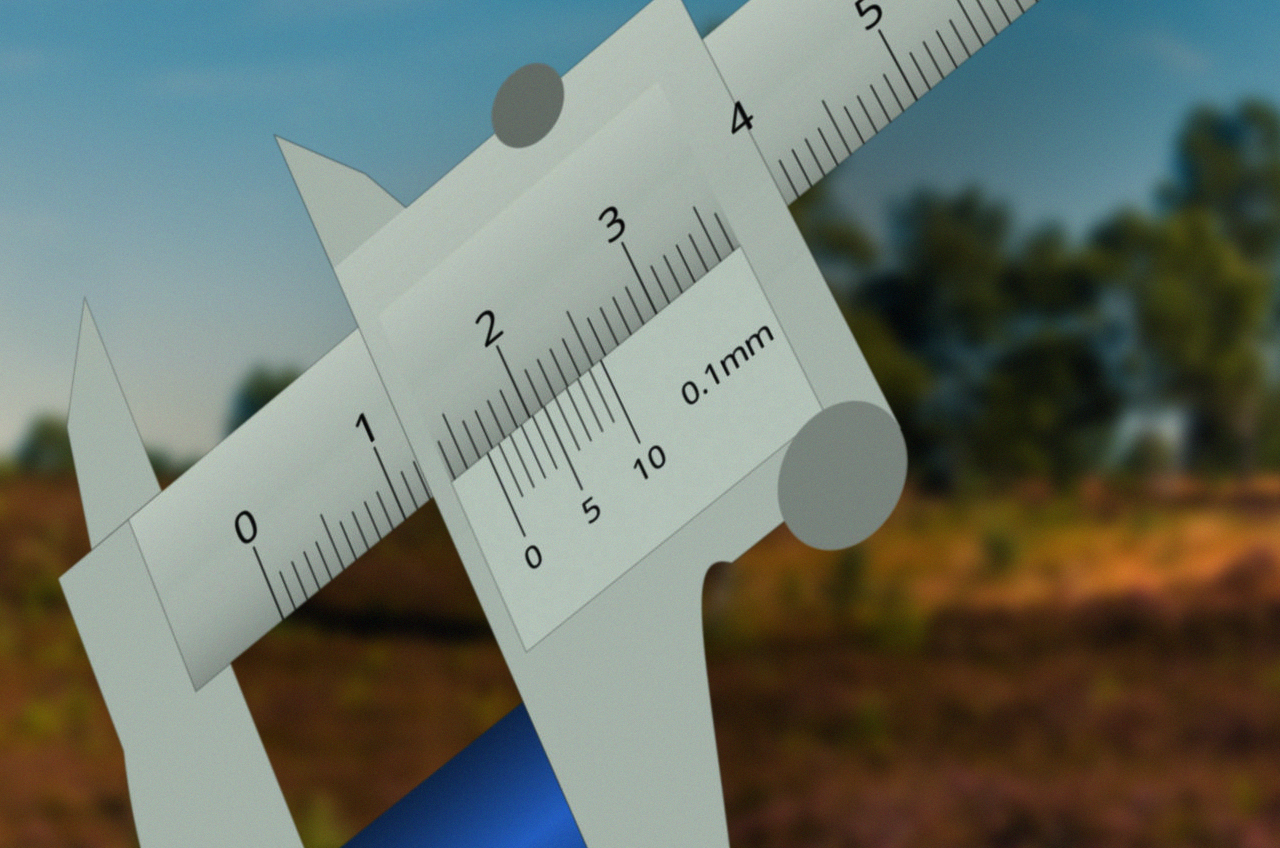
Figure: 16.6 mm
